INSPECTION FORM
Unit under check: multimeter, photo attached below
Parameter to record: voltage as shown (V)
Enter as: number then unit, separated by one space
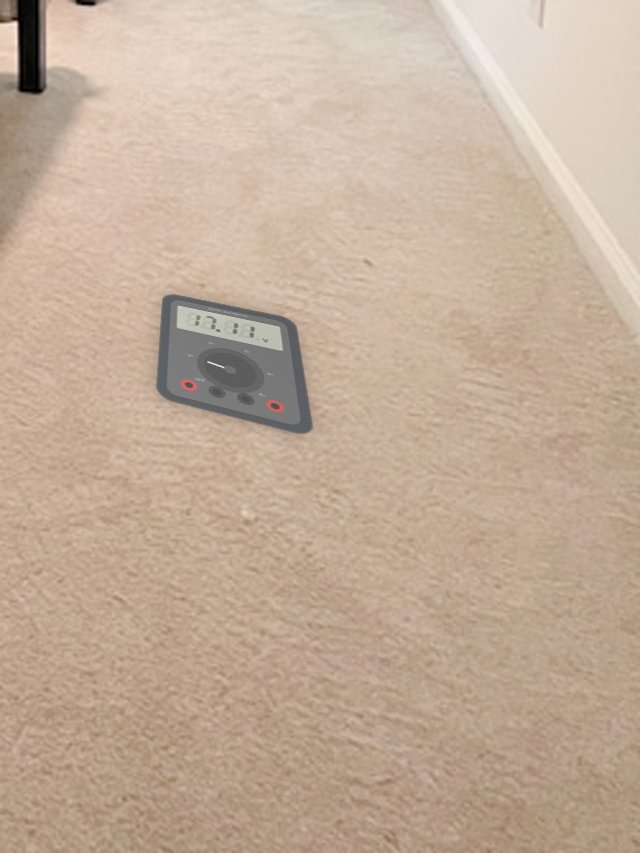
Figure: 17.11 V
